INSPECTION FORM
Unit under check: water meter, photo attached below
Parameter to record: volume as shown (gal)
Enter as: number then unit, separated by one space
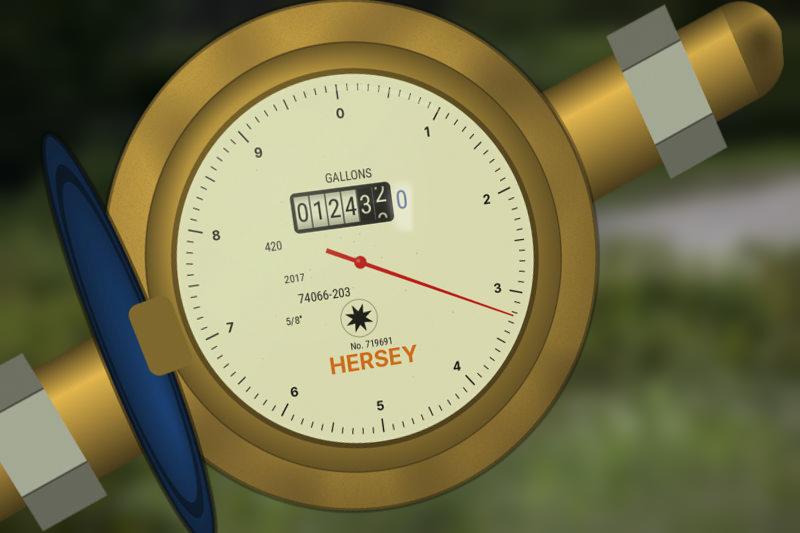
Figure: 124323.2 gal
